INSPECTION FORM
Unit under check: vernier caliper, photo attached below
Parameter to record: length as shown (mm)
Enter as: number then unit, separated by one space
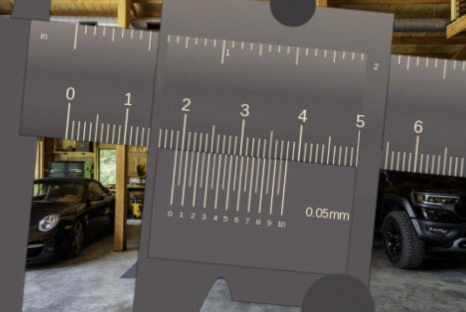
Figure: 19.0 mm
